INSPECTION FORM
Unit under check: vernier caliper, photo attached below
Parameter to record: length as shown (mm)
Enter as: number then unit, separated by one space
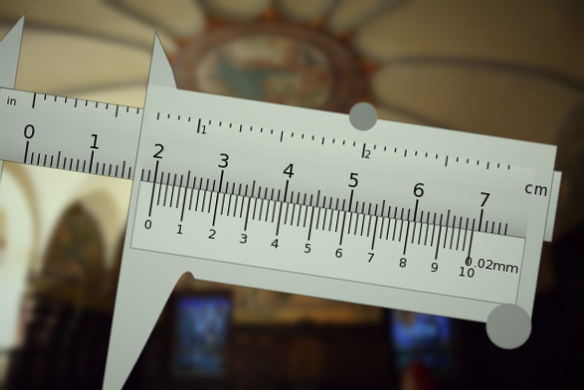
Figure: 20.0 mm
